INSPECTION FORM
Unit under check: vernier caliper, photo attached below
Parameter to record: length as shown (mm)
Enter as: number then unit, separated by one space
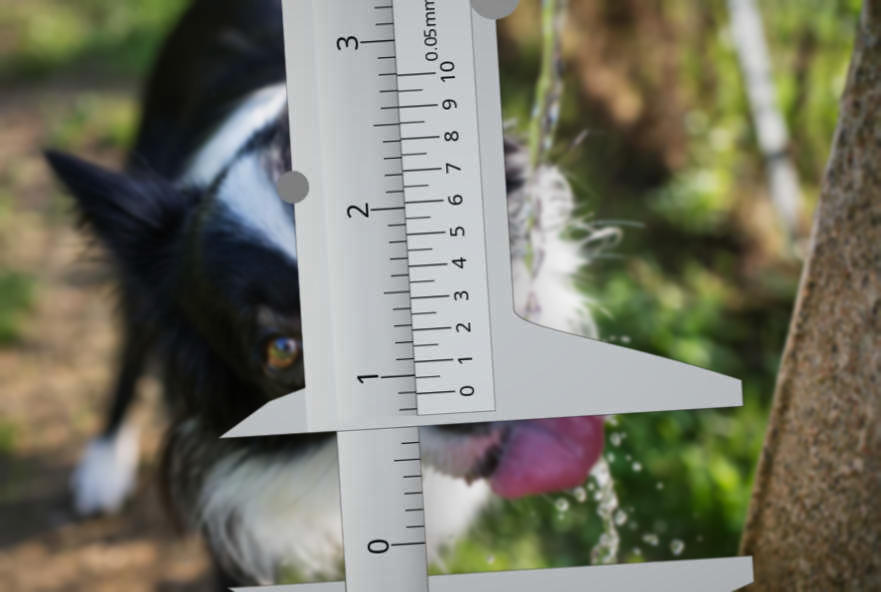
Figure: 8.9 mm
